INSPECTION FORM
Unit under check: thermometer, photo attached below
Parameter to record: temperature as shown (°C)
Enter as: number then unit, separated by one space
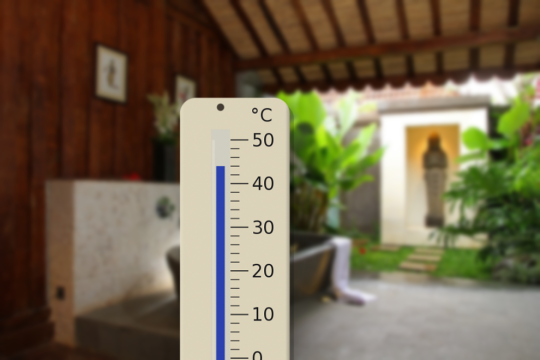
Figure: 44 °C
